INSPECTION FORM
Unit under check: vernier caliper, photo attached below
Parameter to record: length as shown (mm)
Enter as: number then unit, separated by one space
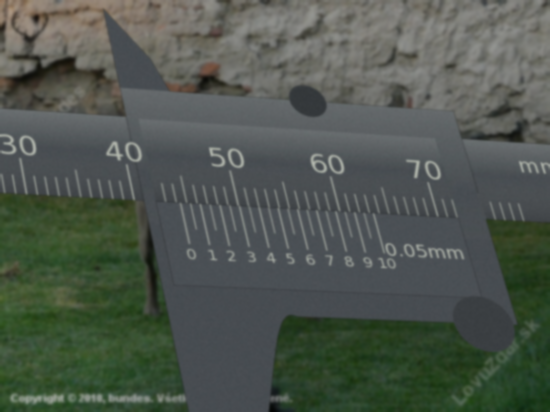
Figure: 44.4 mm
